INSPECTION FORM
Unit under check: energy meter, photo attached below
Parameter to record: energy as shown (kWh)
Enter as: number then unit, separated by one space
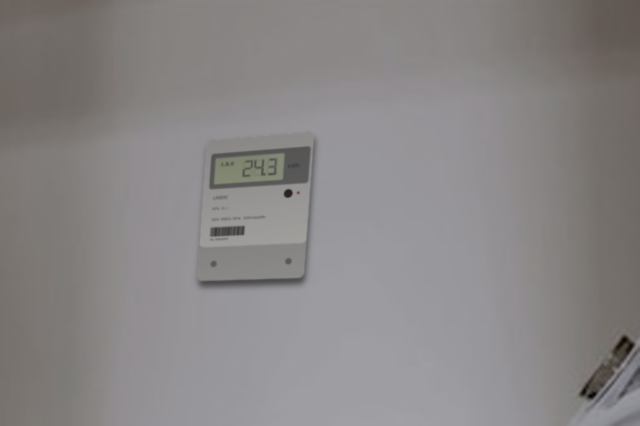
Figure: 24.3 kWh
